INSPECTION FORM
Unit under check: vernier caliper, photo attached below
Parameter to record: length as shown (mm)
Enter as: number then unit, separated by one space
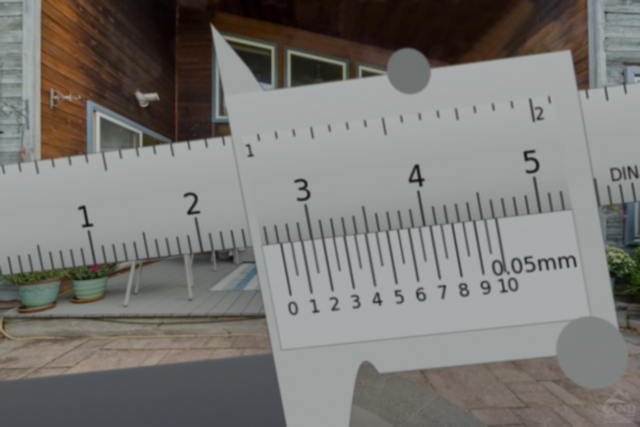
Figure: 27.2 mm
